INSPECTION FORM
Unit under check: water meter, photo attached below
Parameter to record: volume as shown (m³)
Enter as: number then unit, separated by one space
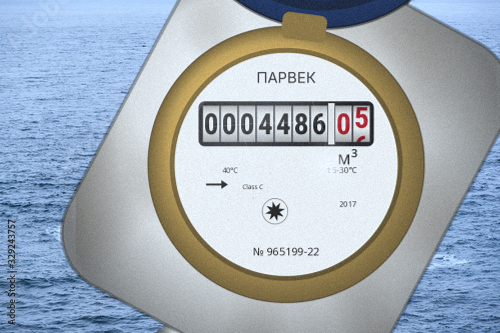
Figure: 4486.05 m³
